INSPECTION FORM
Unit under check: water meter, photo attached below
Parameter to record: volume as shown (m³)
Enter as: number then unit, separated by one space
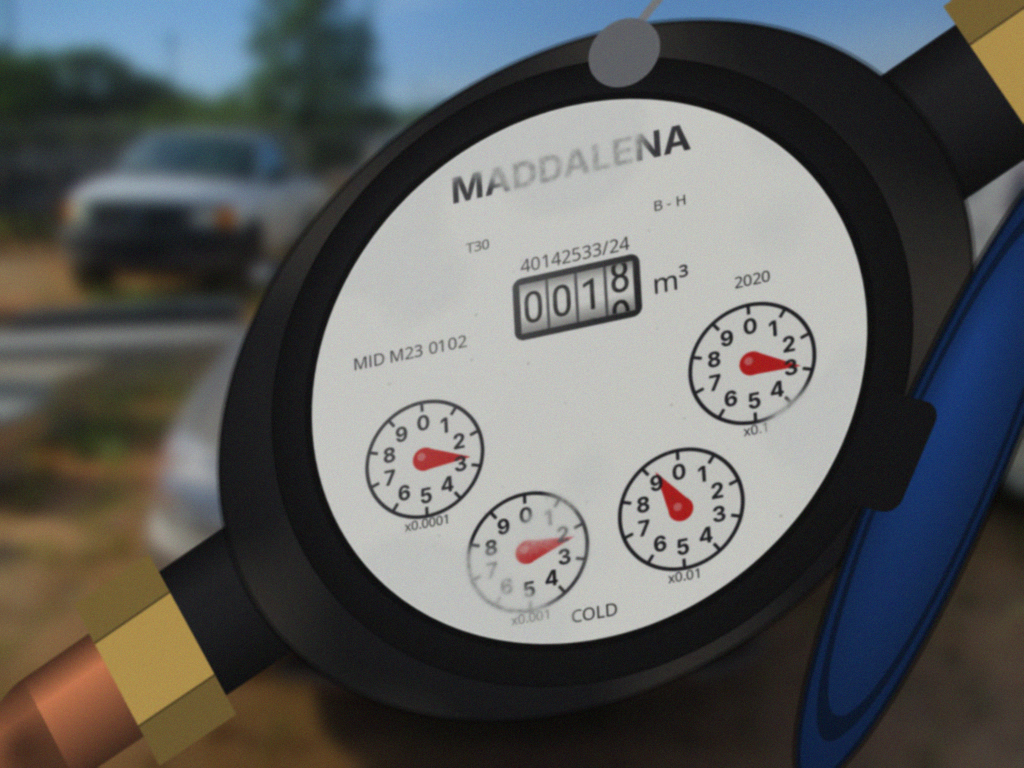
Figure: 18.2922 m³
